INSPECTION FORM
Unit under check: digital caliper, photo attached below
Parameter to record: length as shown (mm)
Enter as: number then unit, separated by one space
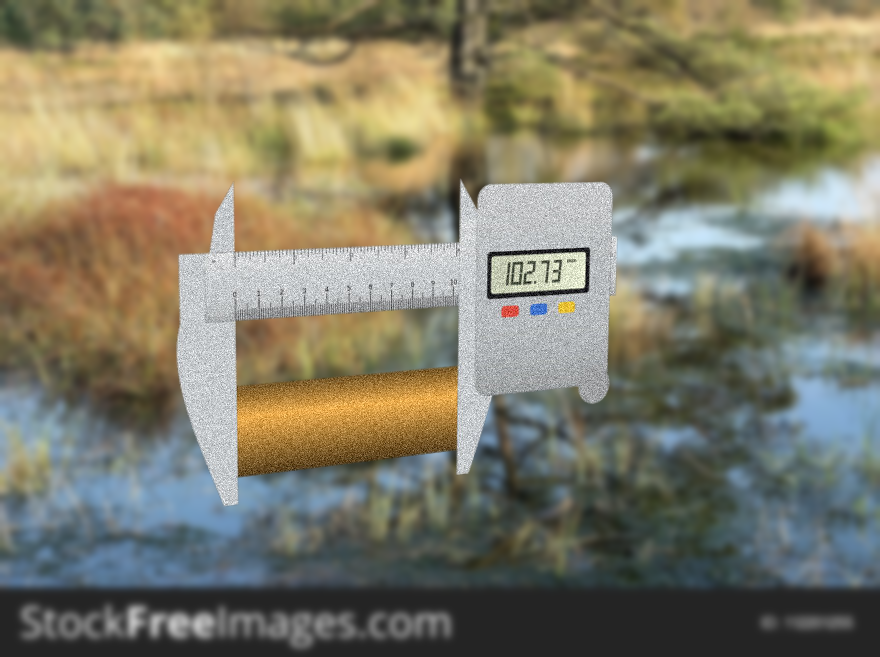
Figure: 102.73 mm
